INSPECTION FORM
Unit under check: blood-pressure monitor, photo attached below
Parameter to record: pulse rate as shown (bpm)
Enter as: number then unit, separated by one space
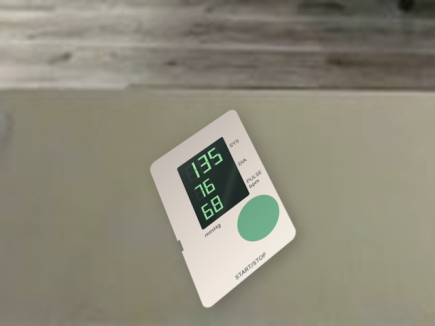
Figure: 68 bpm
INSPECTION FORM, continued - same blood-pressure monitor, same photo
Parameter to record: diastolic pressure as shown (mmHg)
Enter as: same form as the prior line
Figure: 76 mmHg
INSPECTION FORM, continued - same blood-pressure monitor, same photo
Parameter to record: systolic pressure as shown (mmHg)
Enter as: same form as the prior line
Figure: 135 mmHg
